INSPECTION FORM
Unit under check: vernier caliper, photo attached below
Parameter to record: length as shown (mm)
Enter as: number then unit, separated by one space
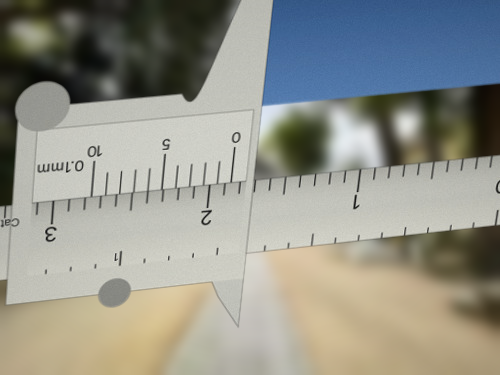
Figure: 18.6 mm
